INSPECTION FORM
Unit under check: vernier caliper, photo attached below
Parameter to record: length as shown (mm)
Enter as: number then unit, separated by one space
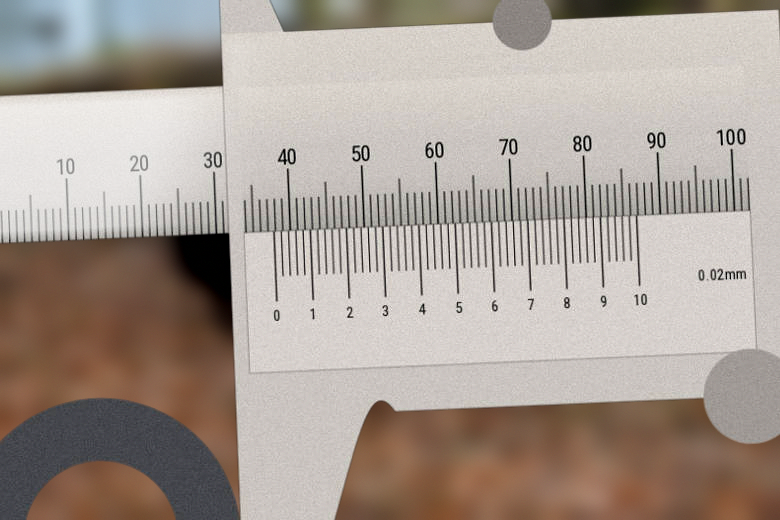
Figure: 37.8 mm
